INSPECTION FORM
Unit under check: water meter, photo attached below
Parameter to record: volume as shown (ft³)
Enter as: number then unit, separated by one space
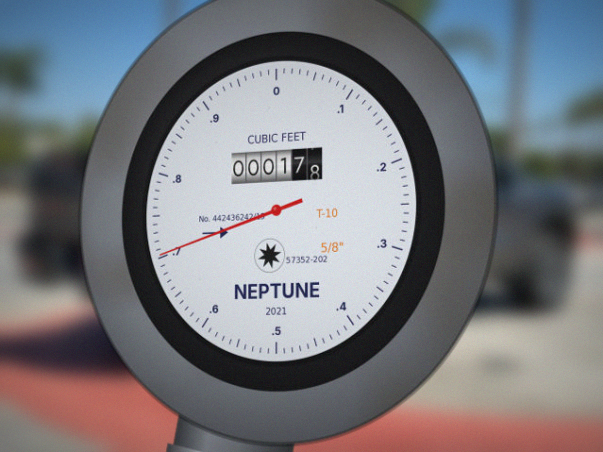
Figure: 177.70 ft³
